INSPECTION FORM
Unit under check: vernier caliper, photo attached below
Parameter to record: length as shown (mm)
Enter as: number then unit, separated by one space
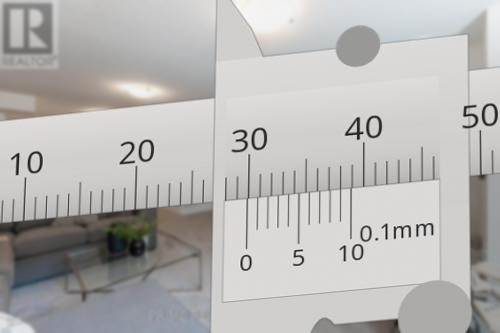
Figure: 29.9 mm
